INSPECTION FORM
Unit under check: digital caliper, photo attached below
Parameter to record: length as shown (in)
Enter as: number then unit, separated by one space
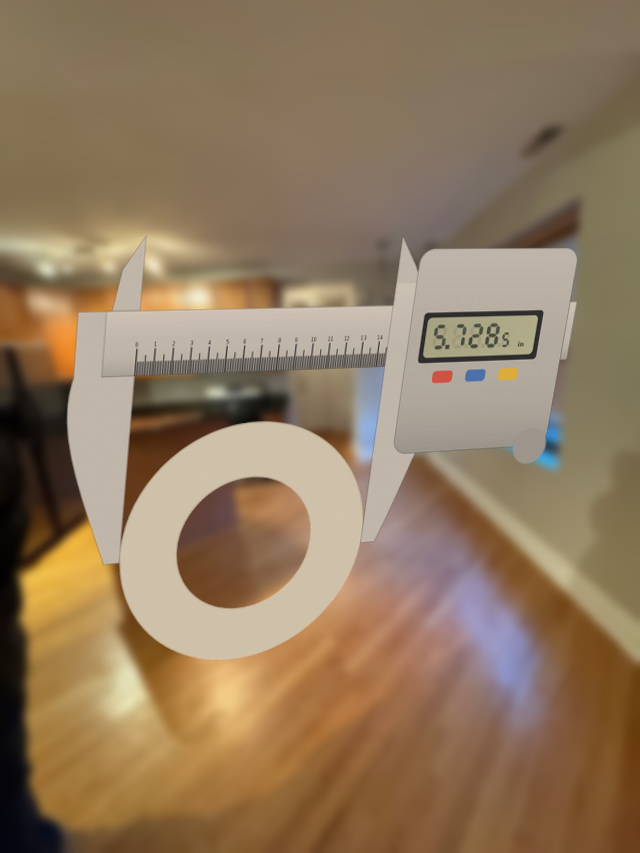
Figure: 5.7285 in
